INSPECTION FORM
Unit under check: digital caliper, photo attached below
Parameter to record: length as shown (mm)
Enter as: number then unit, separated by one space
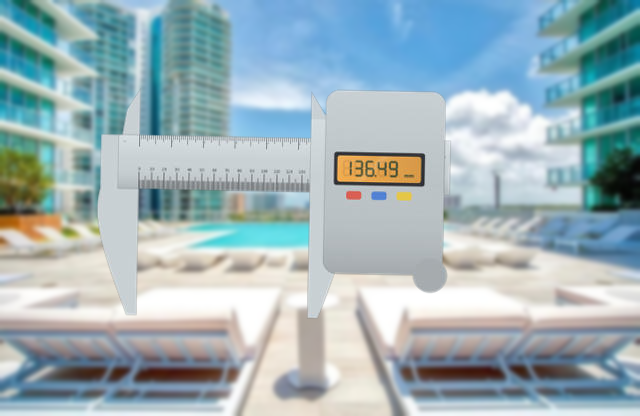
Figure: 136.49 mm
